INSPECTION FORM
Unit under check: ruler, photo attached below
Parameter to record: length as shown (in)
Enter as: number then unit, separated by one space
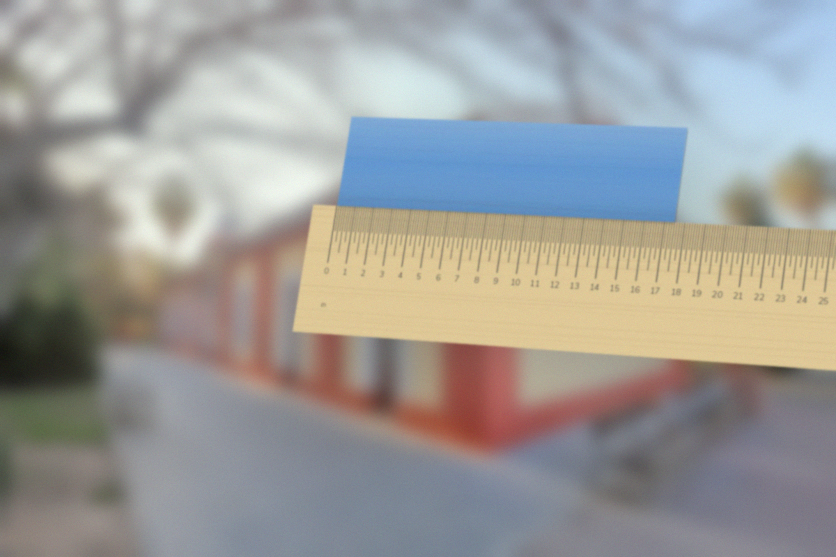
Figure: 17.5 in
